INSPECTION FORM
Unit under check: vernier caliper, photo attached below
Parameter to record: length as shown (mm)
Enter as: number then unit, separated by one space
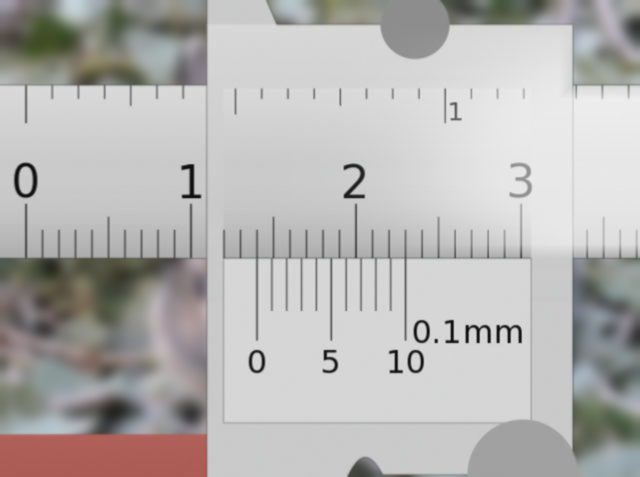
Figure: 14.0 mm
